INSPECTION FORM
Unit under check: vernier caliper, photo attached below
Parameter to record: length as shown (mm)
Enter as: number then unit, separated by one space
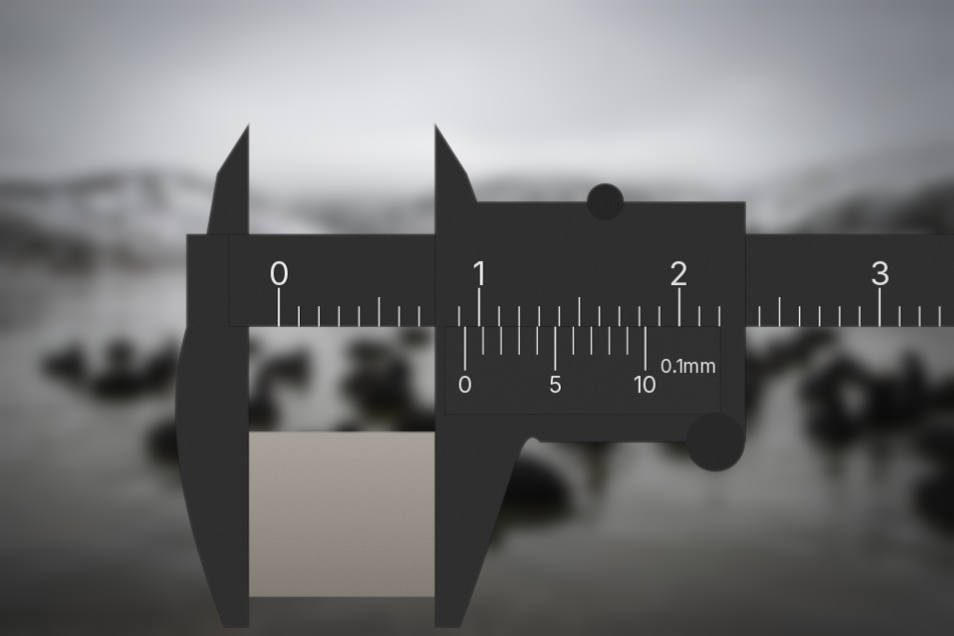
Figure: 9.3 mm
